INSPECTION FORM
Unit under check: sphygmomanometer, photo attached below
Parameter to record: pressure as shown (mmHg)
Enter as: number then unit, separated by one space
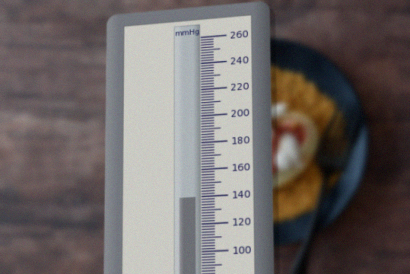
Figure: 140 mmHg
